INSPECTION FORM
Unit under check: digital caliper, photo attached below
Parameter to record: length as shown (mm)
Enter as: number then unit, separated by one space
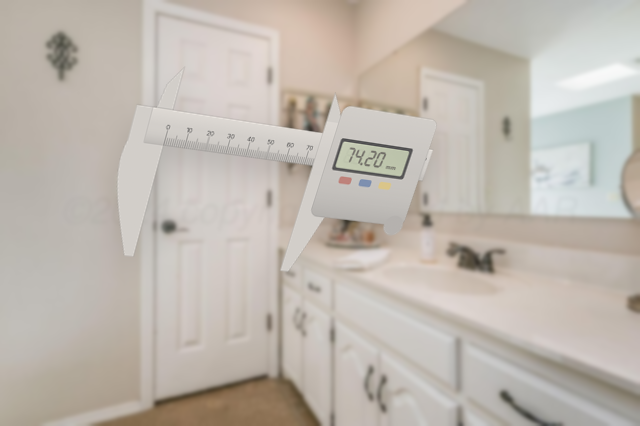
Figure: 74.20 mm
